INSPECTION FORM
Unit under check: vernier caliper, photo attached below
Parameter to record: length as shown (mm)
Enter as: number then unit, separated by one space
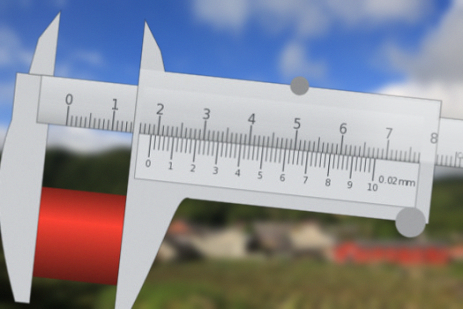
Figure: 18.5 mm
